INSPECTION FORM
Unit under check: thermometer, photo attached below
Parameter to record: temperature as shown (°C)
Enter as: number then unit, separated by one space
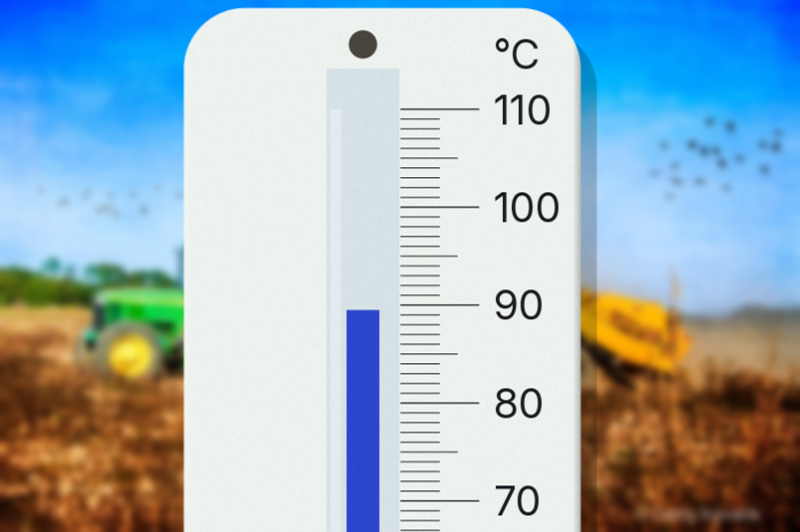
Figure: 89.5 °C
